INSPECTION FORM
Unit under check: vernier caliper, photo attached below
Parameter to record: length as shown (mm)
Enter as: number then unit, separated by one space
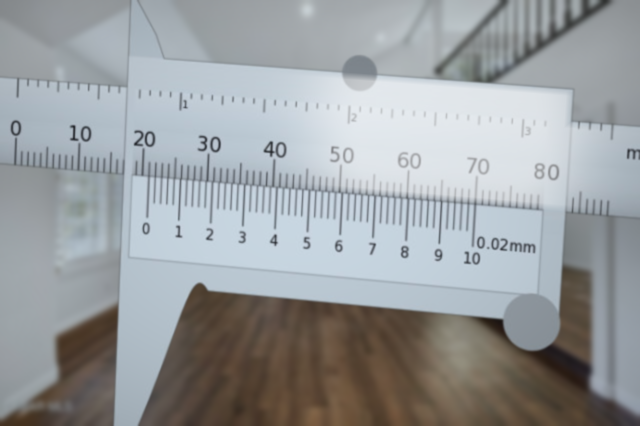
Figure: 21.0 mm
